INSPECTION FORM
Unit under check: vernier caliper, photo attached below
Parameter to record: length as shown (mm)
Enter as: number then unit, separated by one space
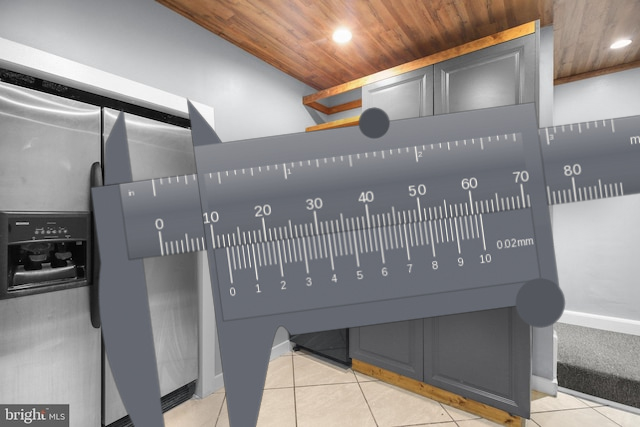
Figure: 12.5 mm
